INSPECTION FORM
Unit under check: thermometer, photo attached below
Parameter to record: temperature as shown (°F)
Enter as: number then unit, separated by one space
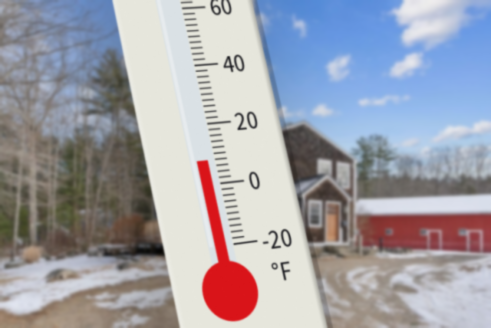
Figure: 8 °F
